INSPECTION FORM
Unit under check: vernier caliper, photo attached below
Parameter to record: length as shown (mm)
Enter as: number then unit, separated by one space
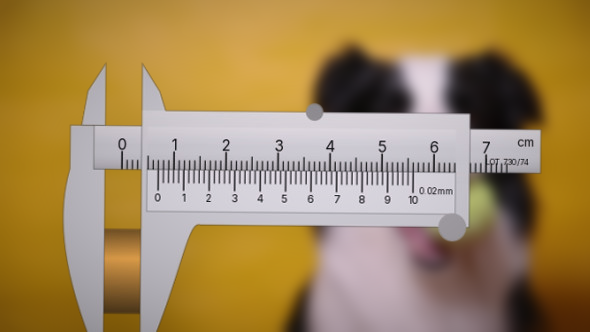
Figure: 7.0 mm
